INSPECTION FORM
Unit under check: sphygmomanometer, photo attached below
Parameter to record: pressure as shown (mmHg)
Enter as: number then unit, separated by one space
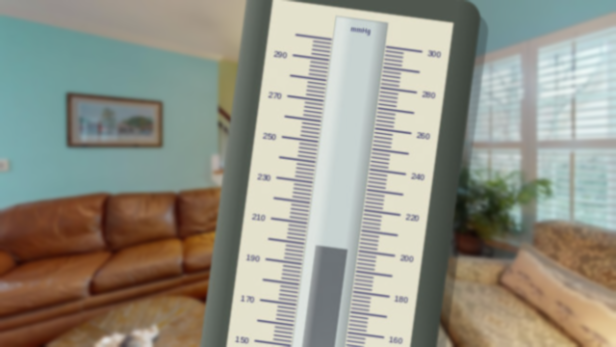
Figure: 200 mmHg
